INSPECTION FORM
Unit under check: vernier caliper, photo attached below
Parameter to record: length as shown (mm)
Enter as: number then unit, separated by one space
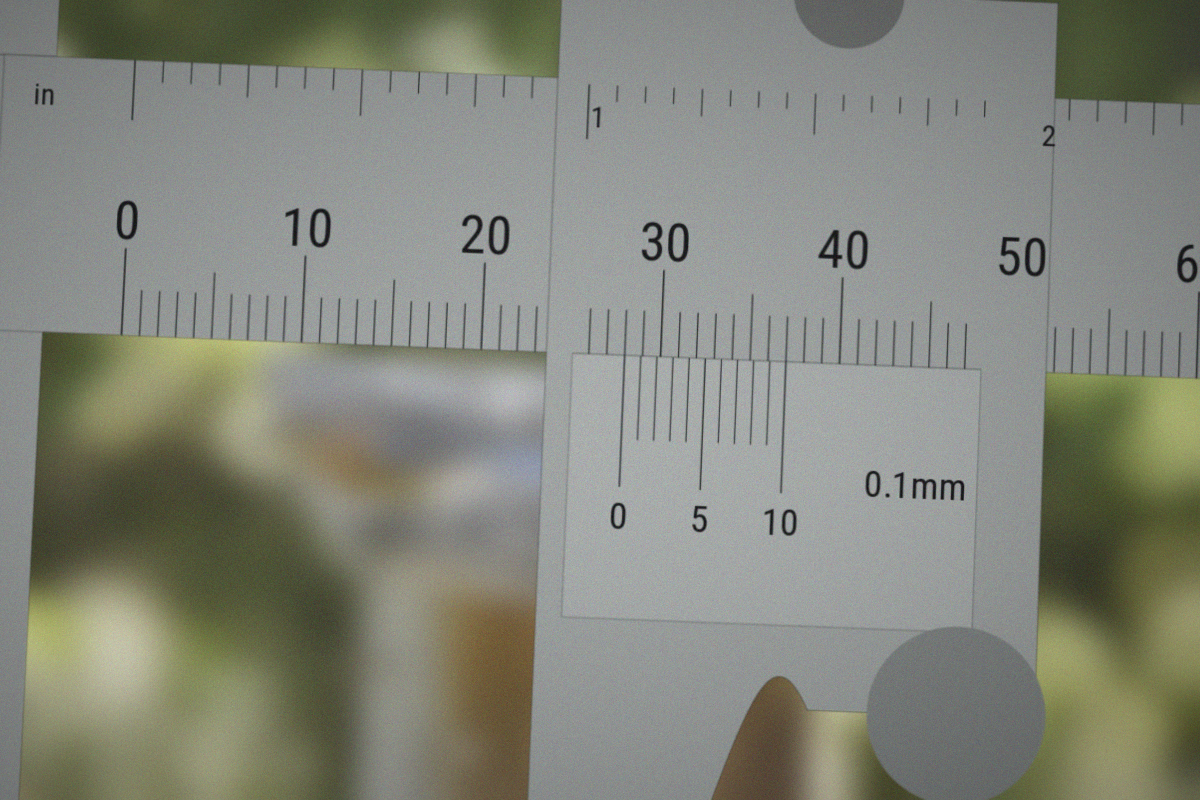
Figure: 28.0 mm
